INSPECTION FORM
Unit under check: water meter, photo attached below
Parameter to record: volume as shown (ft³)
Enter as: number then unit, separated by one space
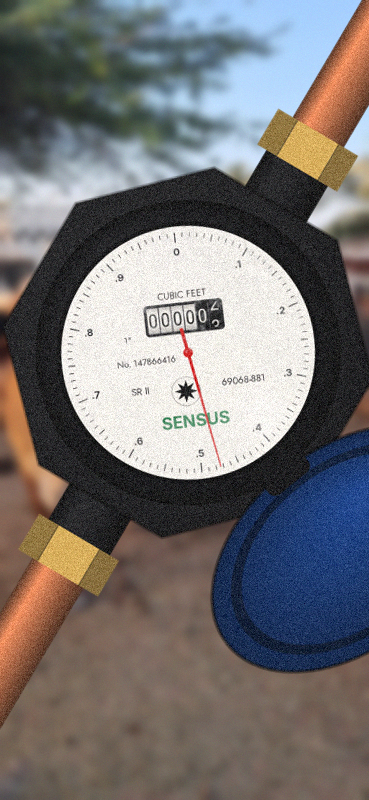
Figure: 2.47 ft³
